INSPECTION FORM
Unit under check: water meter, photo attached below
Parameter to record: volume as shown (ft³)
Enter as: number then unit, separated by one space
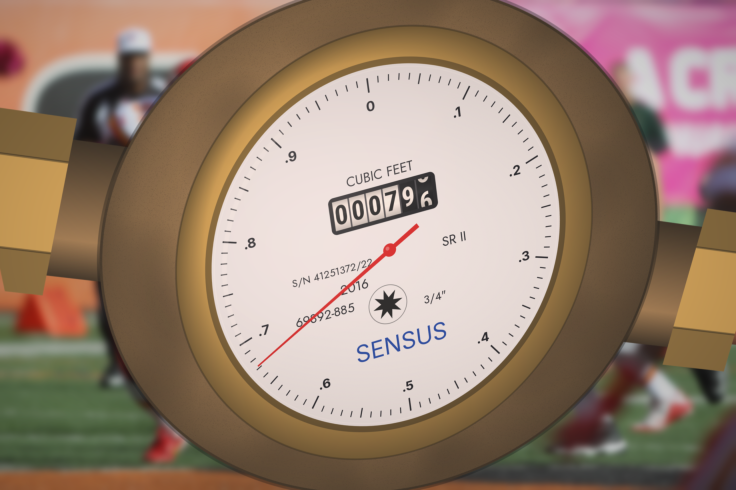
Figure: 795.67 ft³
